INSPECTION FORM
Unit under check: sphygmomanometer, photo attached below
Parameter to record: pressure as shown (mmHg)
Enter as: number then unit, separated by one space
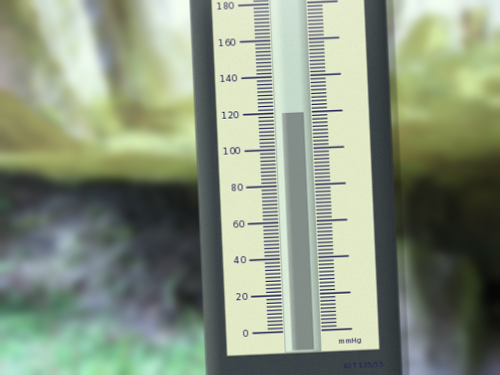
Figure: 120 mmHg
